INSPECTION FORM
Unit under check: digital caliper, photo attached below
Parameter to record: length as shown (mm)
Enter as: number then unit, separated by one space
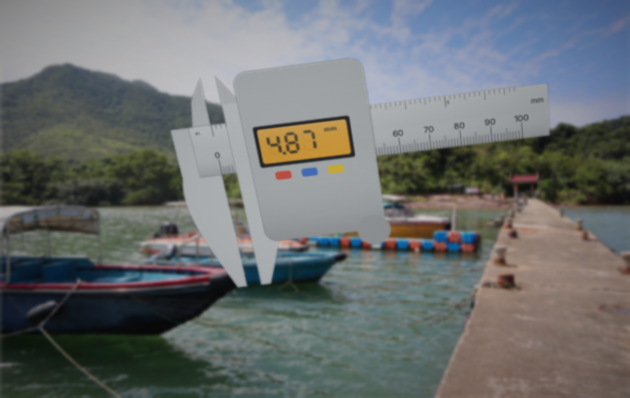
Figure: 4.87 mm
